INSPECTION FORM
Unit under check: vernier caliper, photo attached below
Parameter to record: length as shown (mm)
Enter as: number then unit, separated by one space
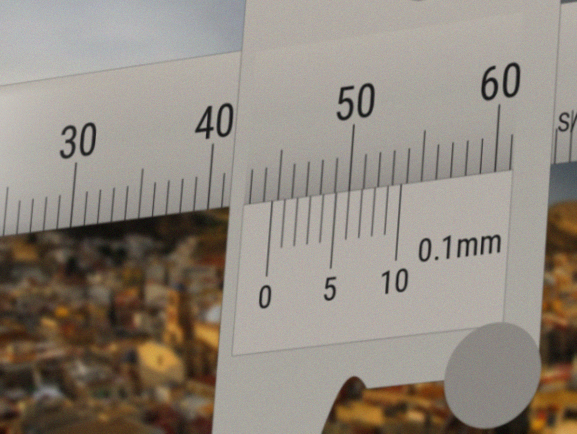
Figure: 44.6 mm
